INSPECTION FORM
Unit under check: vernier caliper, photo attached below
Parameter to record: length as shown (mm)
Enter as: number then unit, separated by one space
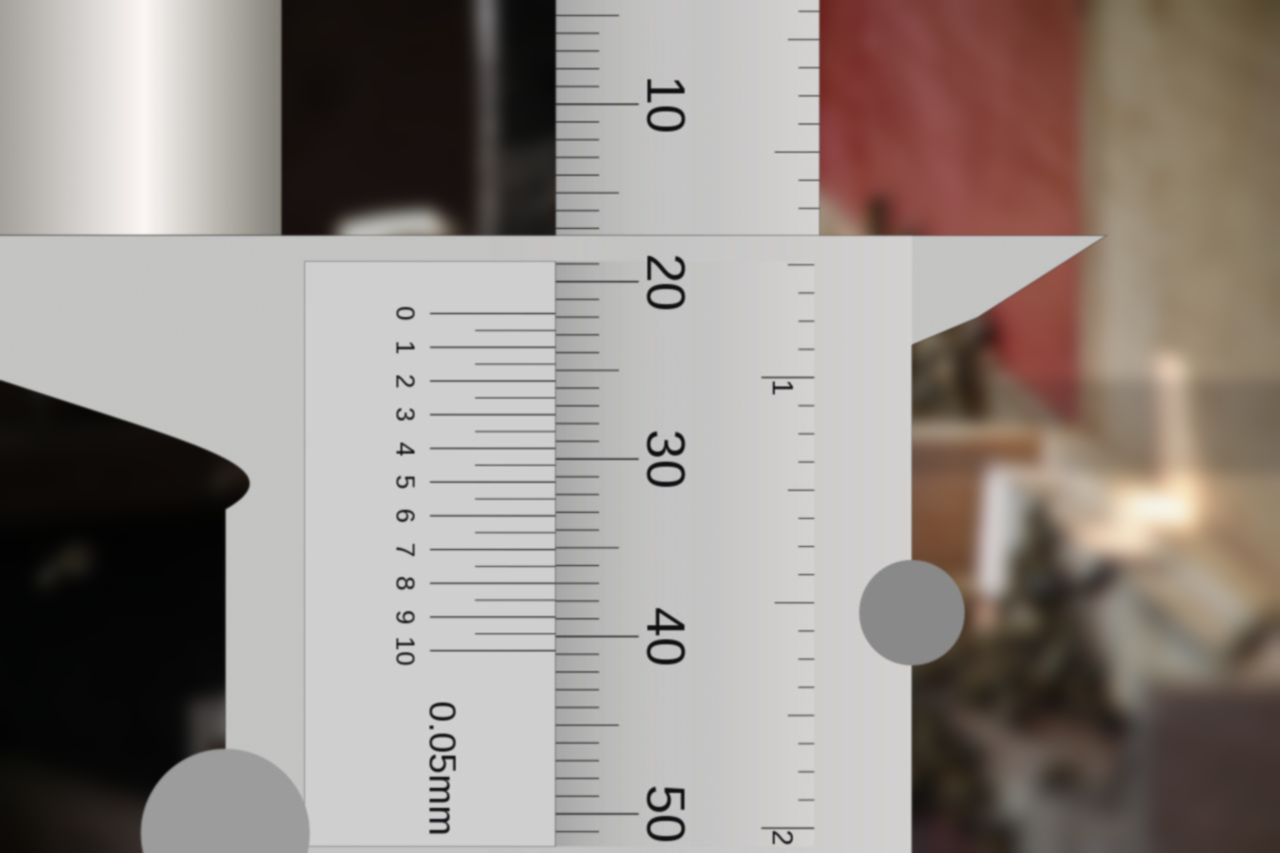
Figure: 21.8 mm
